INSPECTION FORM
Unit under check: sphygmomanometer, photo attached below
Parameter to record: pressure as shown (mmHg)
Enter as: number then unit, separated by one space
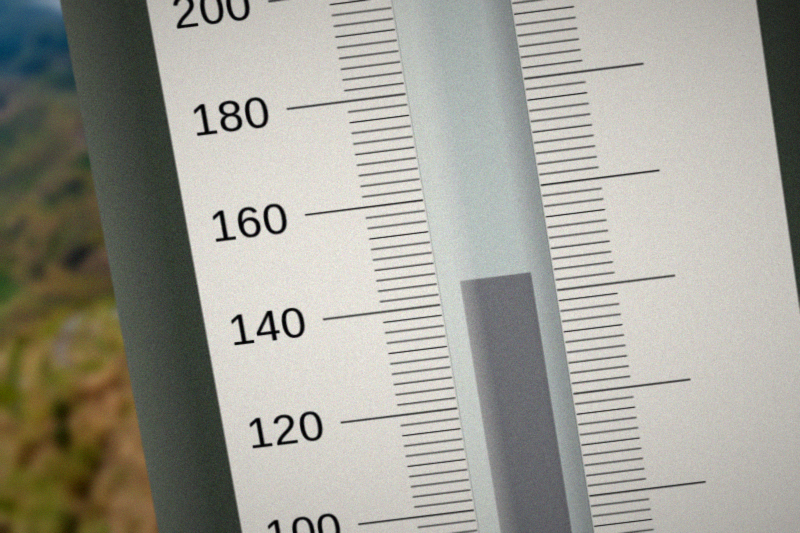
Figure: 144 mmHg
